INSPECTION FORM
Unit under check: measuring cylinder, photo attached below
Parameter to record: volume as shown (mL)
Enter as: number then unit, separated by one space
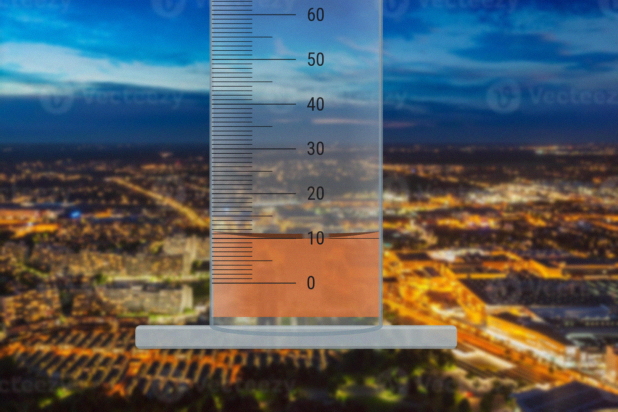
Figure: 10 mL
